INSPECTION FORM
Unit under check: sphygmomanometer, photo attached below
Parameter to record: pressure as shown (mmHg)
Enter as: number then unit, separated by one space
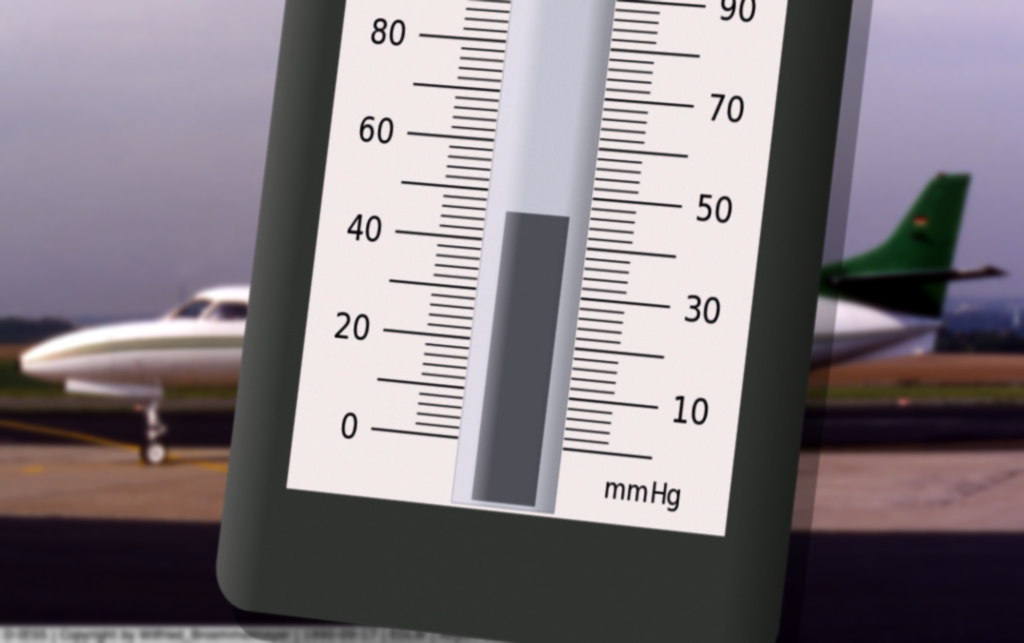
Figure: 46 mmHg
